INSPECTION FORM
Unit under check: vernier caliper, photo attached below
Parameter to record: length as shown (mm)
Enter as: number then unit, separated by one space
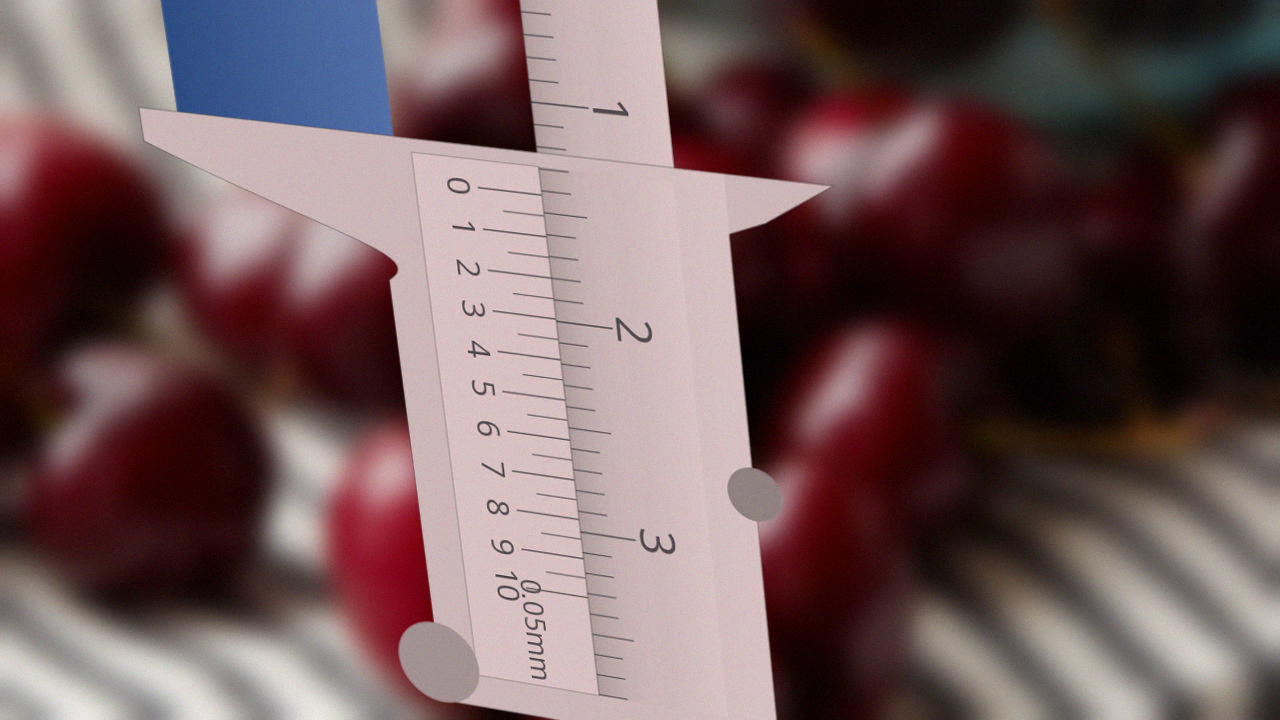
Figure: 14.2 mm
